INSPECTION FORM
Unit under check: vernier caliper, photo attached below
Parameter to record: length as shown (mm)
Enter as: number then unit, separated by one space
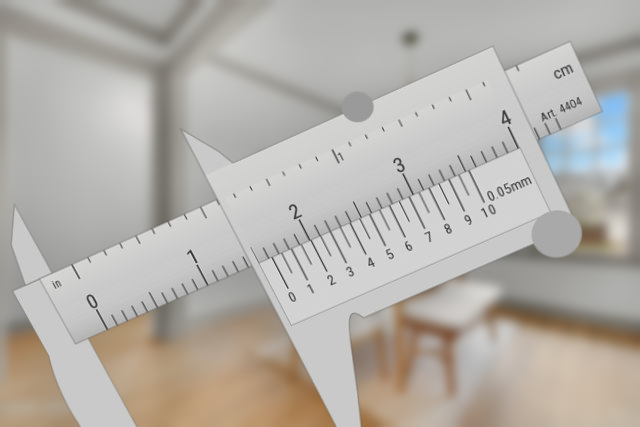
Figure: 16.3 mm
